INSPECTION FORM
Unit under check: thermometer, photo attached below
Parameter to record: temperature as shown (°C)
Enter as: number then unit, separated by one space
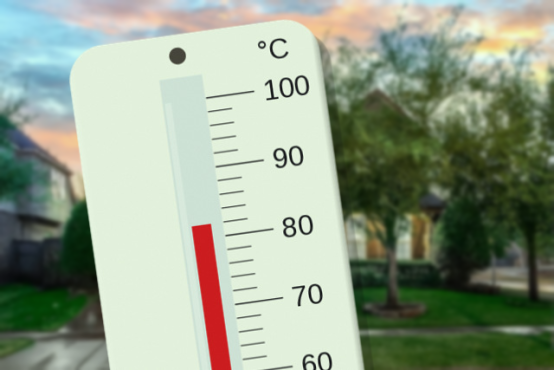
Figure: 82 °C
